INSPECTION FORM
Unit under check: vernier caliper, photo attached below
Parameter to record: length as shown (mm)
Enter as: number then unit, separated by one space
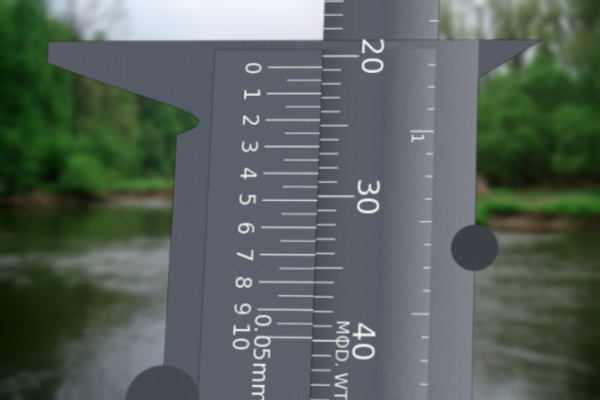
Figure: 20.8 mm
